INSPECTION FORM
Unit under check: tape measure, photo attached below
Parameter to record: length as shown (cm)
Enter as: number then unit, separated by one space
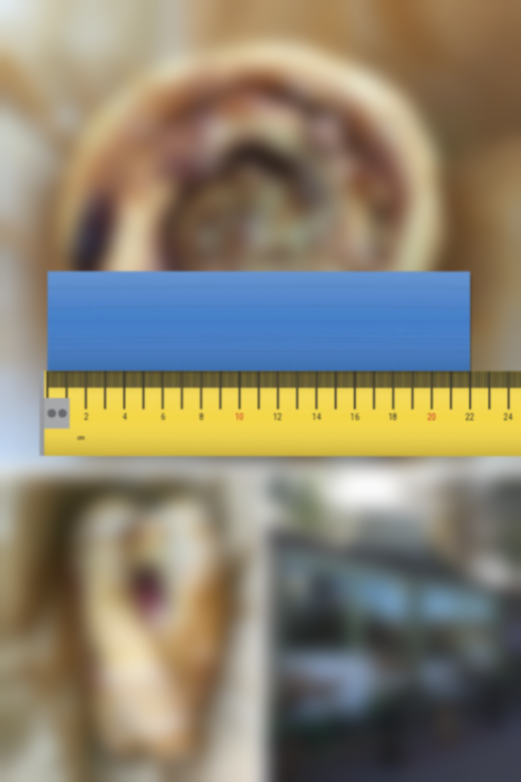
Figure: 22 cm
